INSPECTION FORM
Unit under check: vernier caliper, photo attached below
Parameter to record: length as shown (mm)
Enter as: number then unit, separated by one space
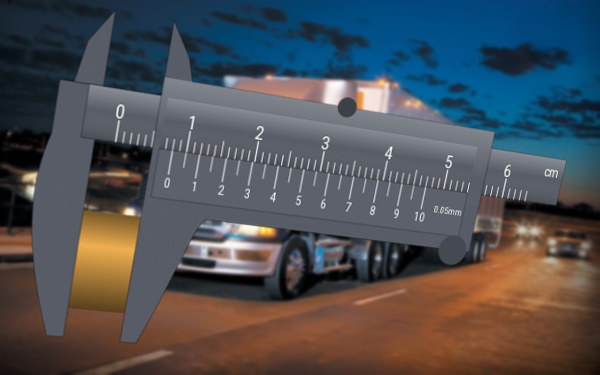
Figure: 8.0 mm
